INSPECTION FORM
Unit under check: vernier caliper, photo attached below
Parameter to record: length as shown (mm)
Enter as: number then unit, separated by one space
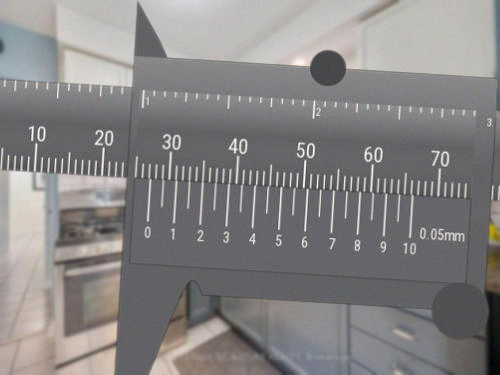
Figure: 27.2 mm
